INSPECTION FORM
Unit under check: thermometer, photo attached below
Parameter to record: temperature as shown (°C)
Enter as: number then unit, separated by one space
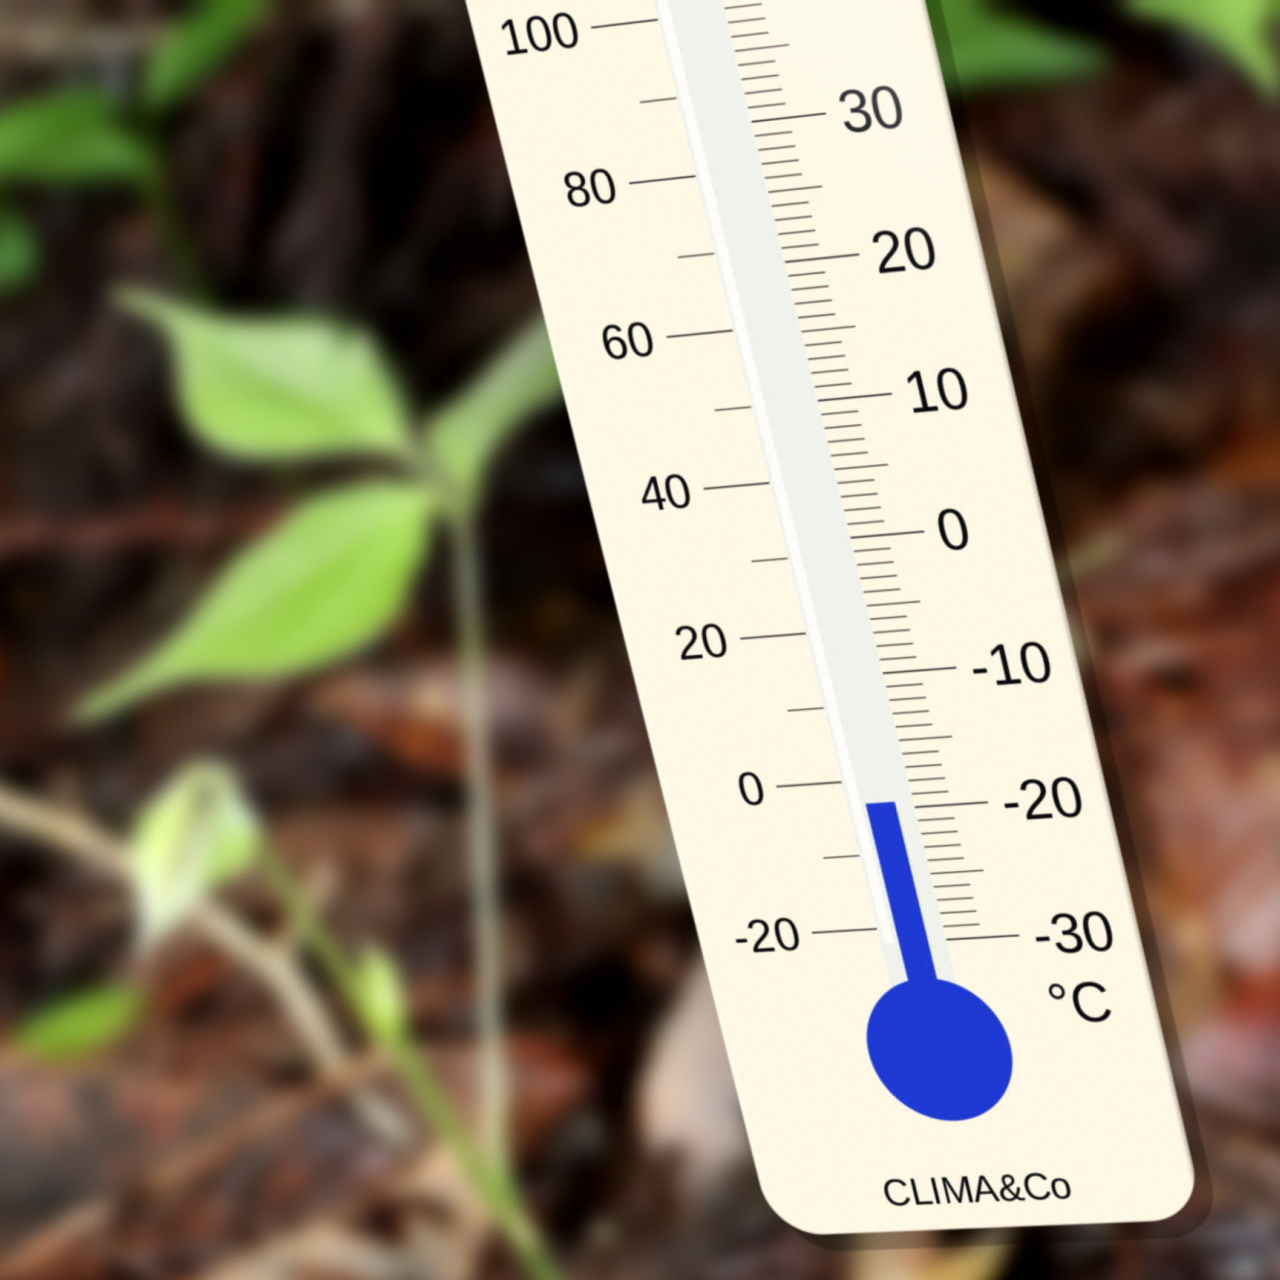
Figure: -19.5 °C
